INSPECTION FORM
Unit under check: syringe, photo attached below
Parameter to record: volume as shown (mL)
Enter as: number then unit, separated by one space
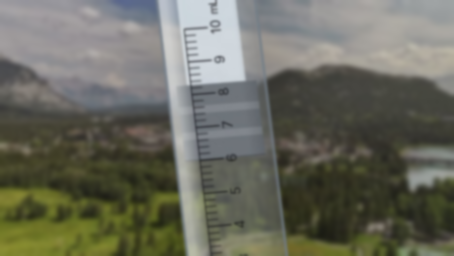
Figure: 6 mL
